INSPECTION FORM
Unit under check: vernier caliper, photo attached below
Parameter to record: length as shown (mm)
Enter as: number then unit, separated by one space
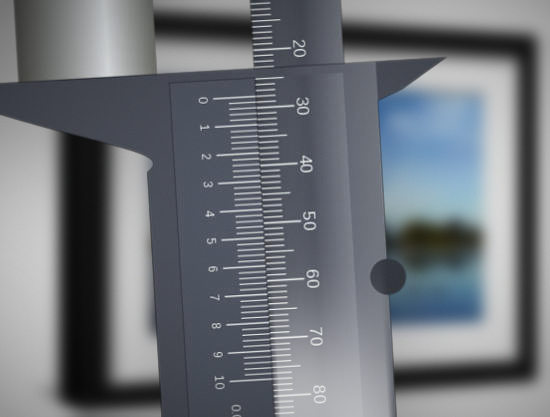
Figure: 28.0 mm
